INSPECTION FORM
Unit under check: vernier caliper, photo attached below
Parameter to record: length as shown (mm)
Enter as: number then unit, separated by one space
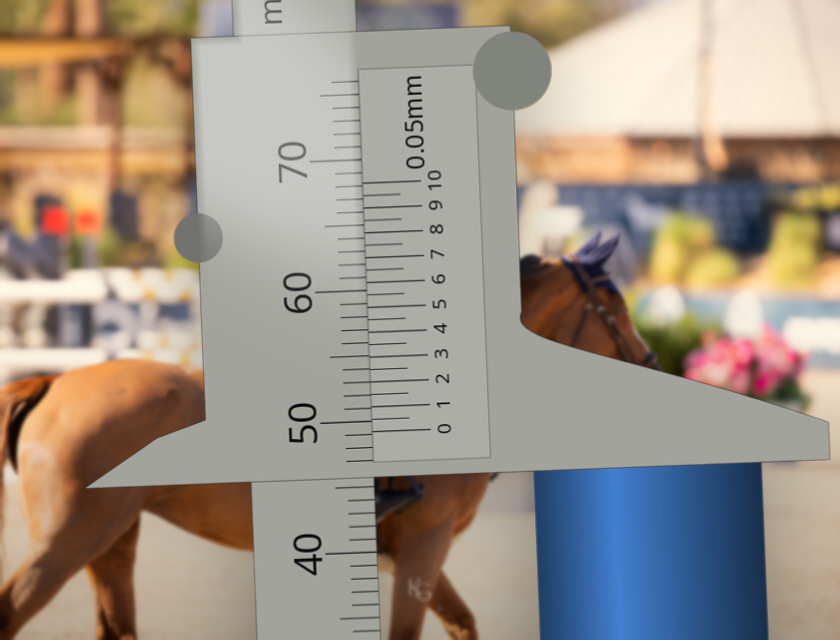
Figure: 49.2 mm
